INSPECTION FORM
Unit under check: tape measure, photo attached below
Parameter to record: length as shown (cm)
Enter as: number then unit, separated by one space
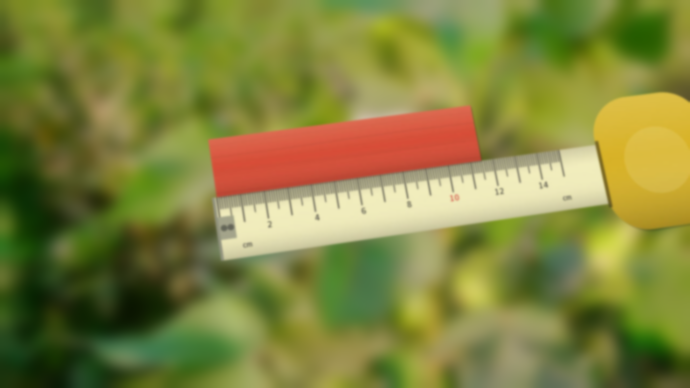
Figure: 11.5 cm
